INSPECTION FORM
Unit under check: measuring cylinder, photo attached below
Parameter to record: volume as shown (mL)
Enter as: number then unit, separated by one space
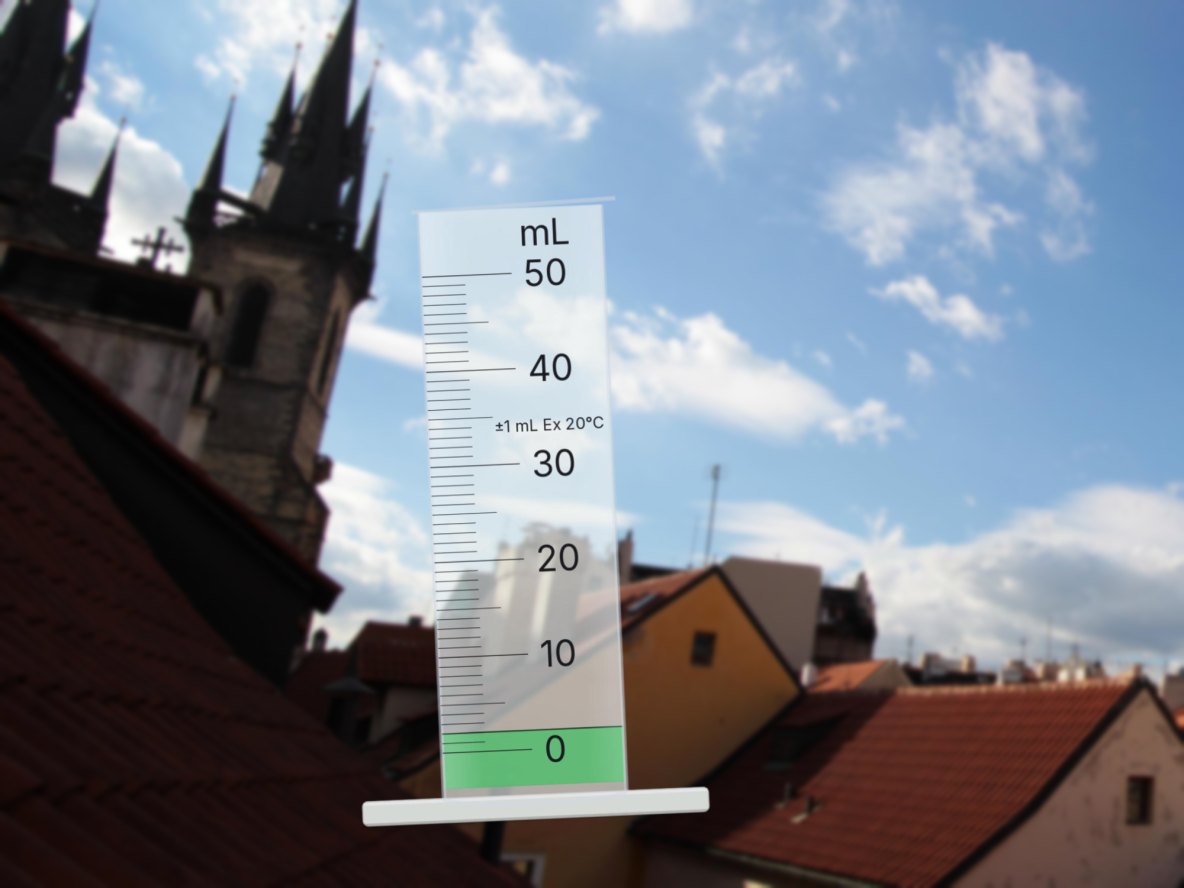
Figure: 2 mL
